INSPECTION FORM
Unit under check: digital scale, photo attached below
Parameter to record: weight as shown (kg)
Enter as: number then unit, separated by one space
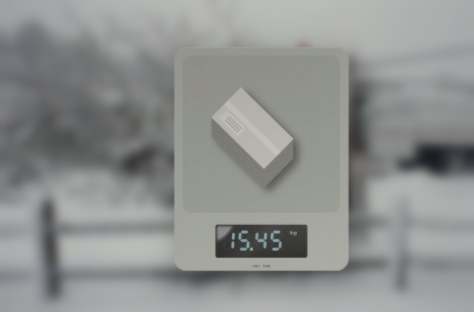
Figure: 15.45 kg
